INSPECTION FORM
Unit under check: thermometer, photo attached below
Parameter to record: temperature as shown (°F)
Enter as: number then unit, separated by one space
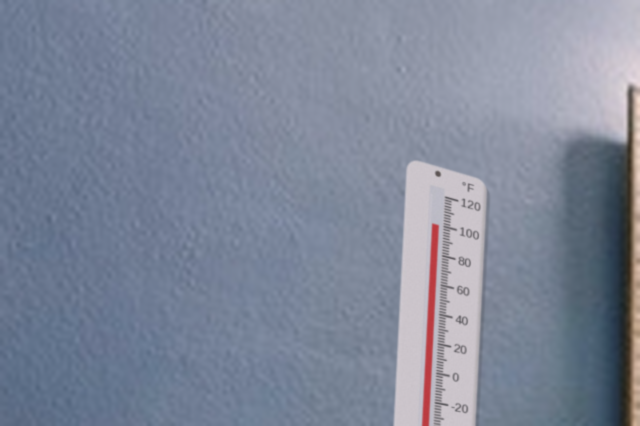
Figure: 100 °F
